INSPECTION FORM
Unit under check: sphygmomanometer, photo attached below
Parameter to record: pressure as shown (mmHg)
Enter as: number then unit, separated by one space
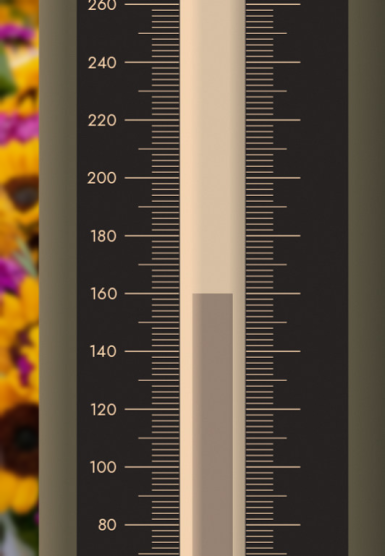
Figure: 160 mmHg
